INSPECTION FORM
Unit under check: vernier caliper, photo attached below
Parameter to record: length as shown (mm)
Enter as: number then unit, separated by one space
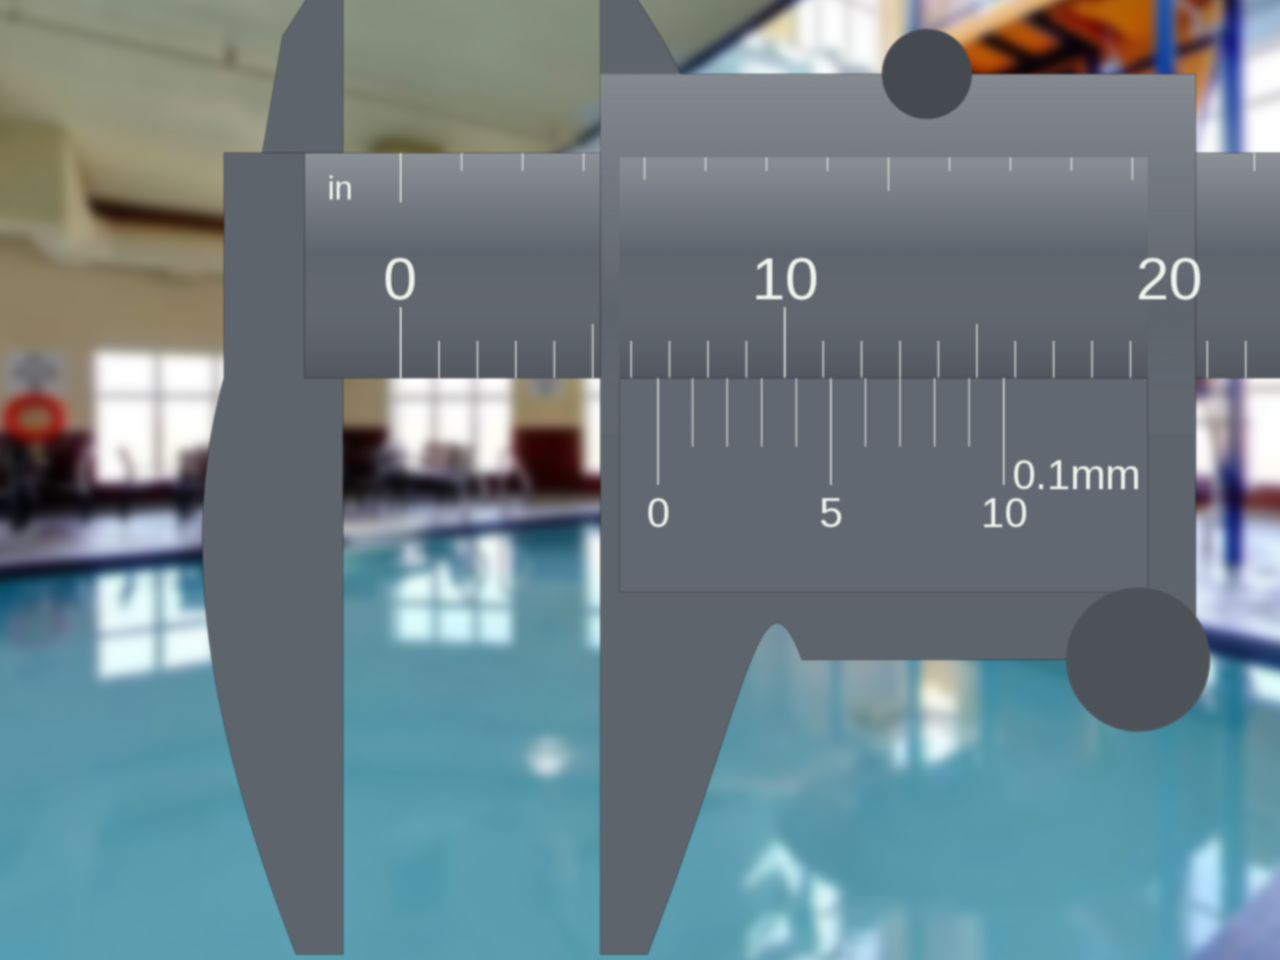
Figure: 6.7 mm
